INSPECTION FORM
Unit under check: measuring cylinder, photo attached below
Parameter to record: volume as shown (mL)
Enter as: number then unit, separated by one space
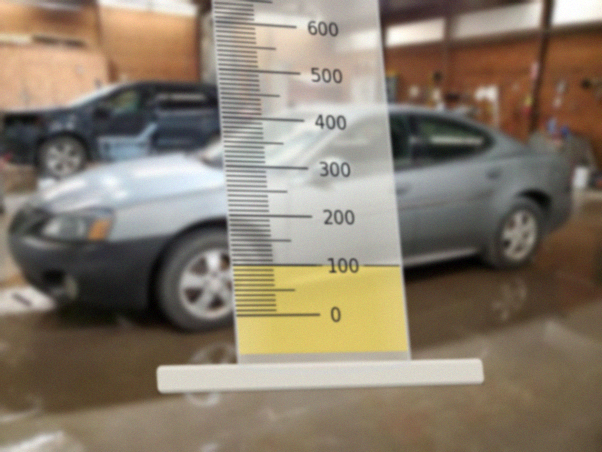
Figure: 100 mL
